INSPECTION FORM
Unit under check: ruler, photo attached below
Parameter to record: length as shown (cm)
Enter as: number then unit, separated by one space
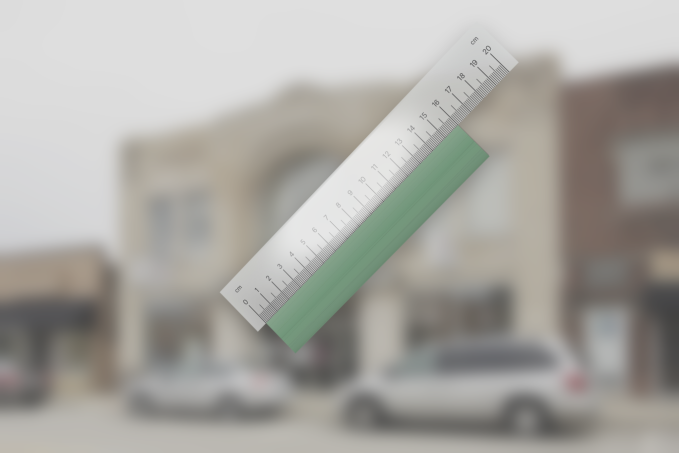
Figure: 16 cm
